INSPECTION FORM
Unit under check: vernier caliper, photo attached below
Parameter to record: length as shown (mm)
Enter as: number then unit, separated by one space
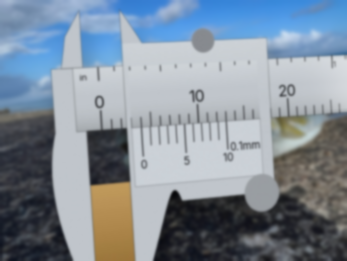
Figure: 4.0 mm
